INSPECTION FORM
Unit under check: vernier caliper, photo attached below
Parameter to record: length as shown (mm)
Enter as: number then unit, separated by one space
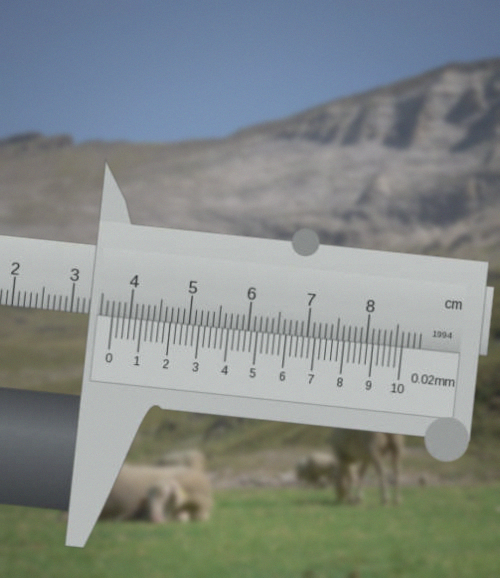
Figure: 37.0 mm
